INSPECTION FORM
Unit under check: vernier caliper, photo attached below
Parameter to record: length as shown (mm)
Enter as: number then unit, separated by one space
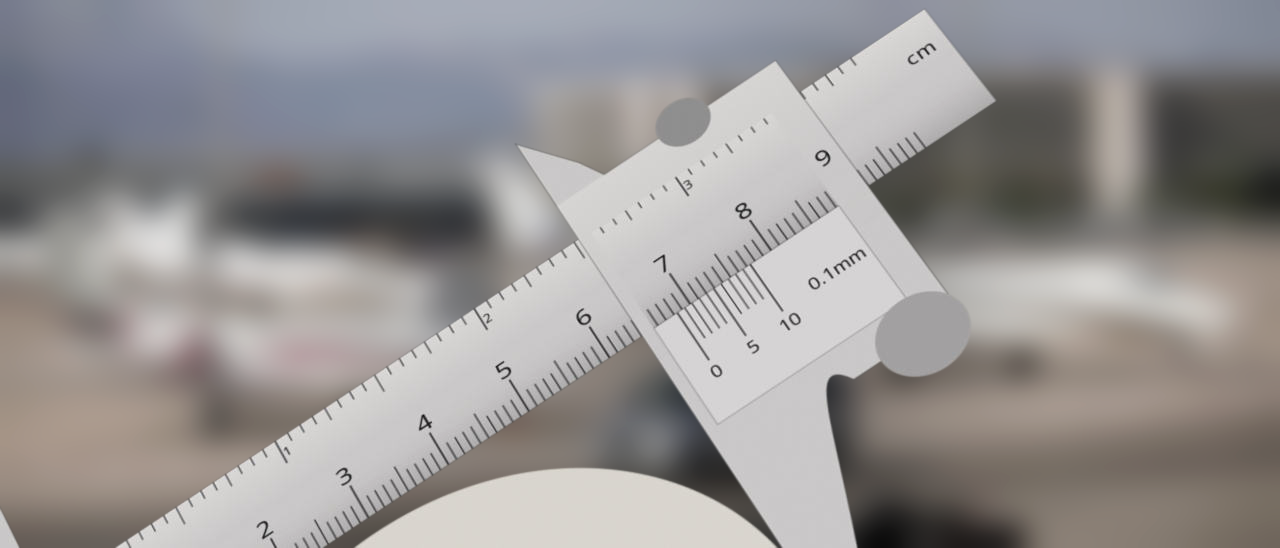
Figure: 68.4 mm
